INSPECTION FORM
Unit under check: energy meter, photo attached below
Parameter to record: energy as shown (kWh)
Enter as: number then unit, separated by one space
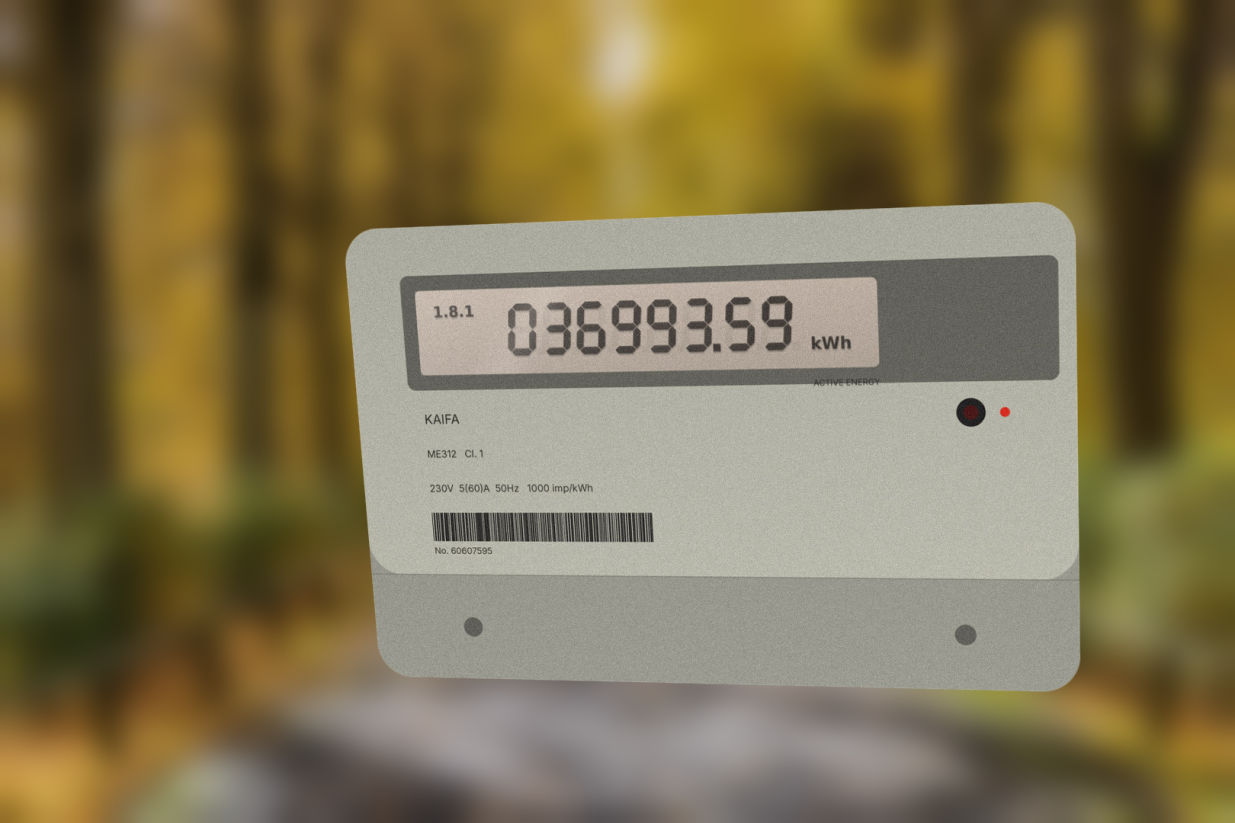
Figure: 36993.59 kWh
